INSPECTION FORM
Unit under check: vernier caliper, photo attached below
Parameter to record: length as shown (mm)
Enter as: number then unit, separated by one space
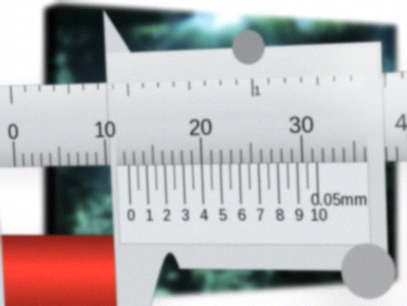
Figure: 12.4 mm
